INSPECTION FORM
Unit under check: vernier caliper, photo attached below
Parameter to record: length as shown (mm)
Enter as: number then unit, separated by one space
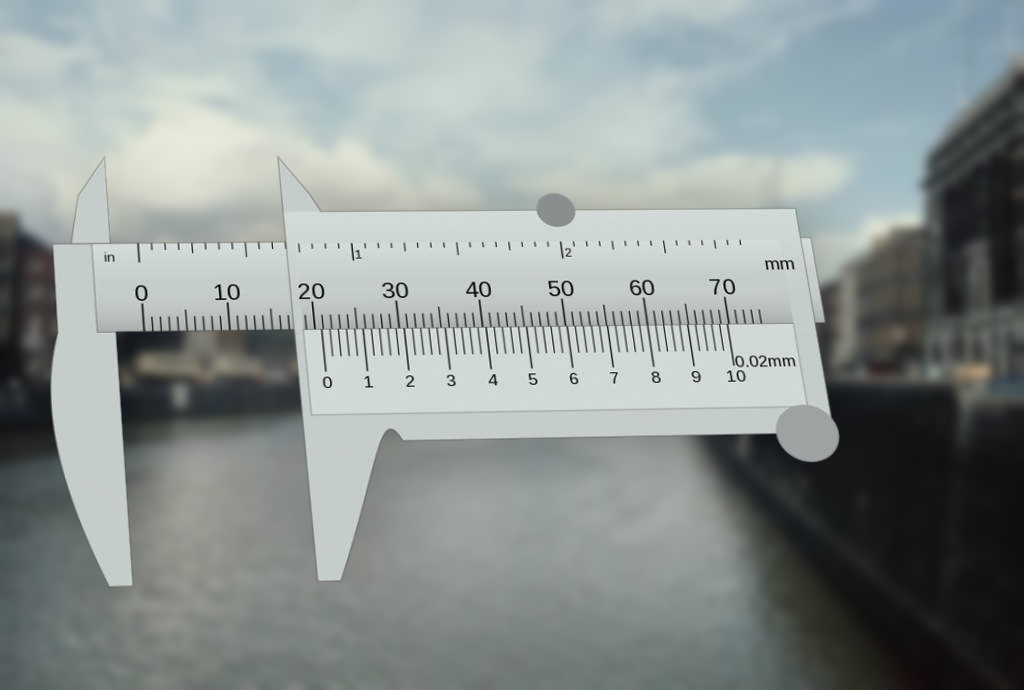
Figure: 20.8 mm
